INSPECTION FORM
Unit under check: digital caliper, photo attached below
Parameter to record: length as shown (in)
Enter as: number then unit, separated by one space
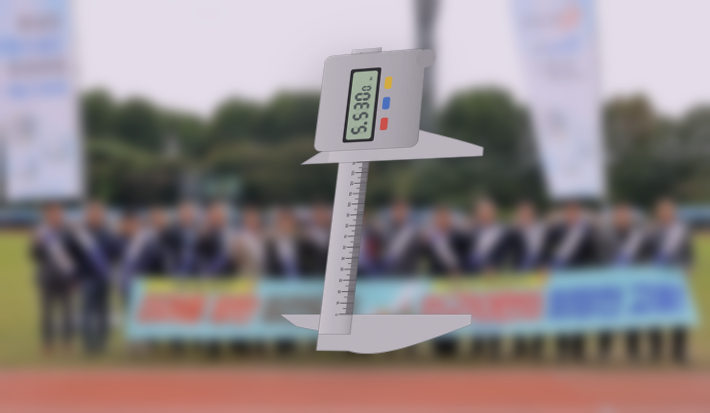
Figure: 5.5300 in
